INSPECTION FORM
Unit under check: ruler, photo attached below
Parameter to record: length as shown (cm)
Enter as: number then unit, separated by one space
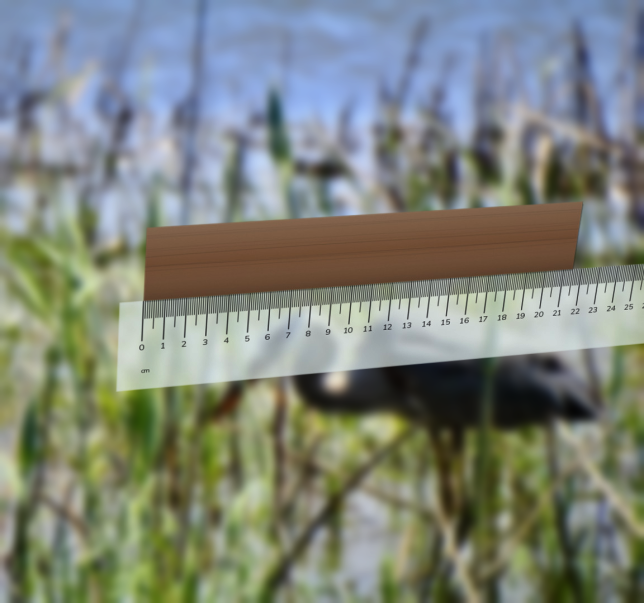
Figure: 21.5 cm
